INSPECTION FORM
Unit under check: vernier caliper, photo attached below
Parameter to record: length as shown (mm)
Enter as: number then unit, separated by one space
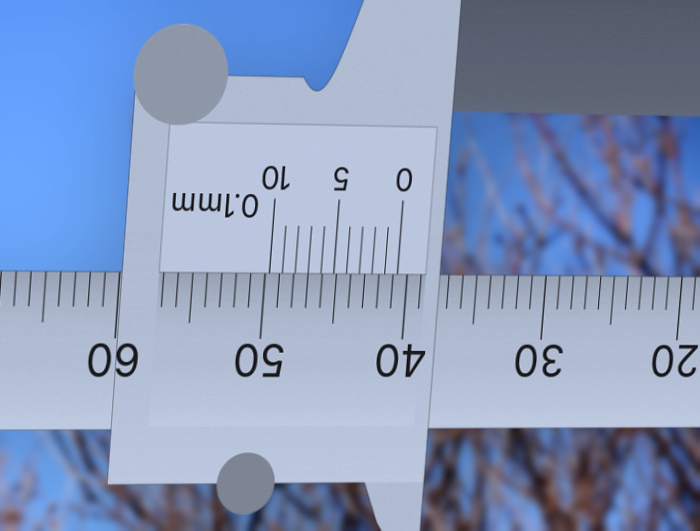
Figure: 40.7 mm
